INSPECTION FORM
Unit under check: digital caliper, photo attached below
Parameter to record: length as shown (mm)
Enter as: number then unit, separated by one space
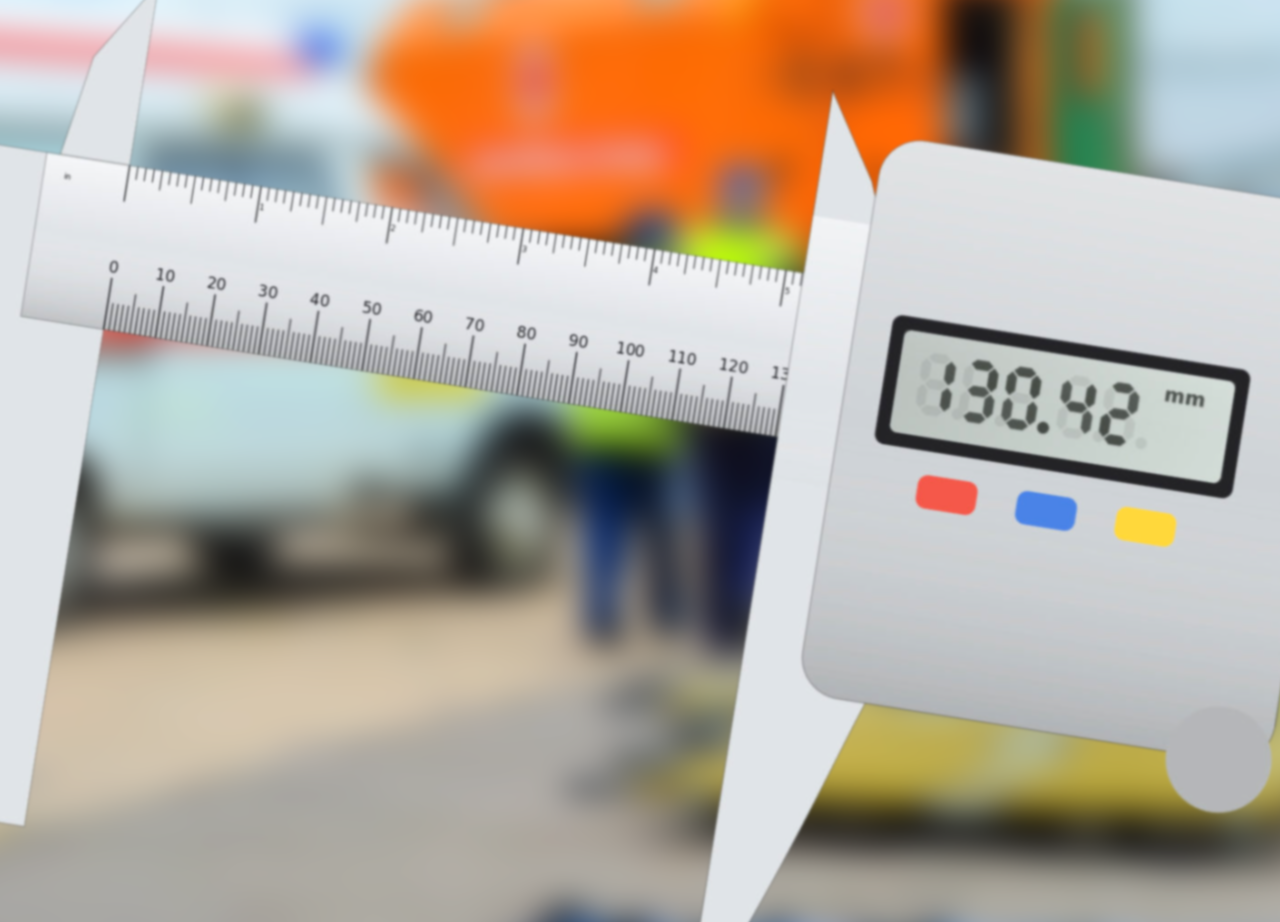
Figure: 130.42 mm
